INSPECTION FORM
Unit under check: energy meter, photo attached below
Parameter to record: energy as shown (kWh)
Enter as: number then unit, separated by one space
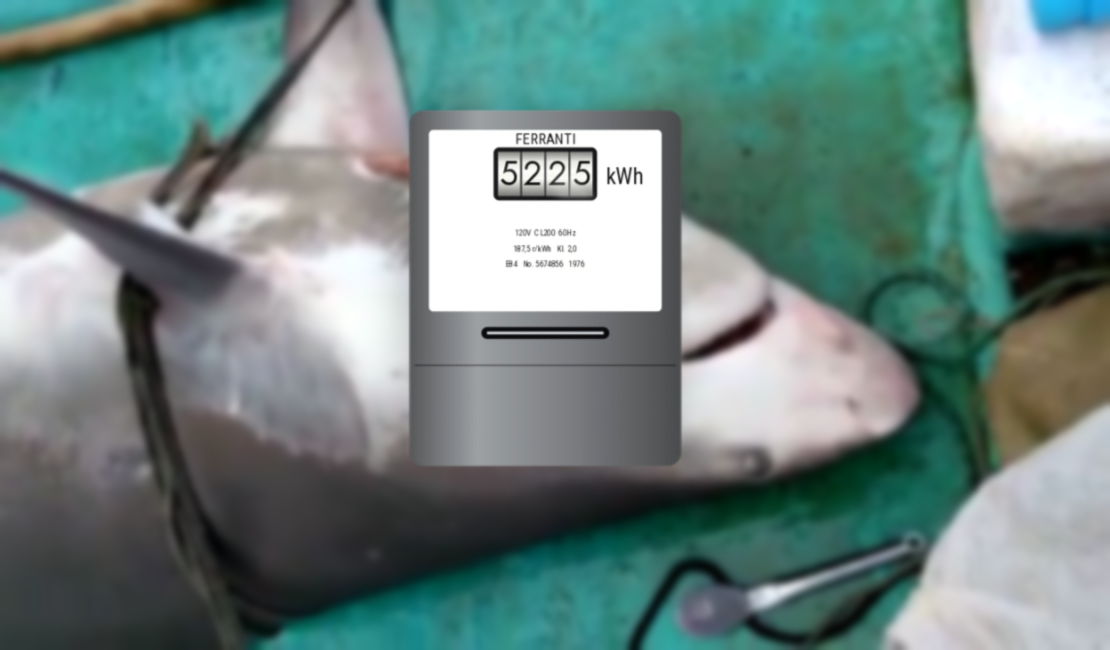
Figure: 5225 kWh
